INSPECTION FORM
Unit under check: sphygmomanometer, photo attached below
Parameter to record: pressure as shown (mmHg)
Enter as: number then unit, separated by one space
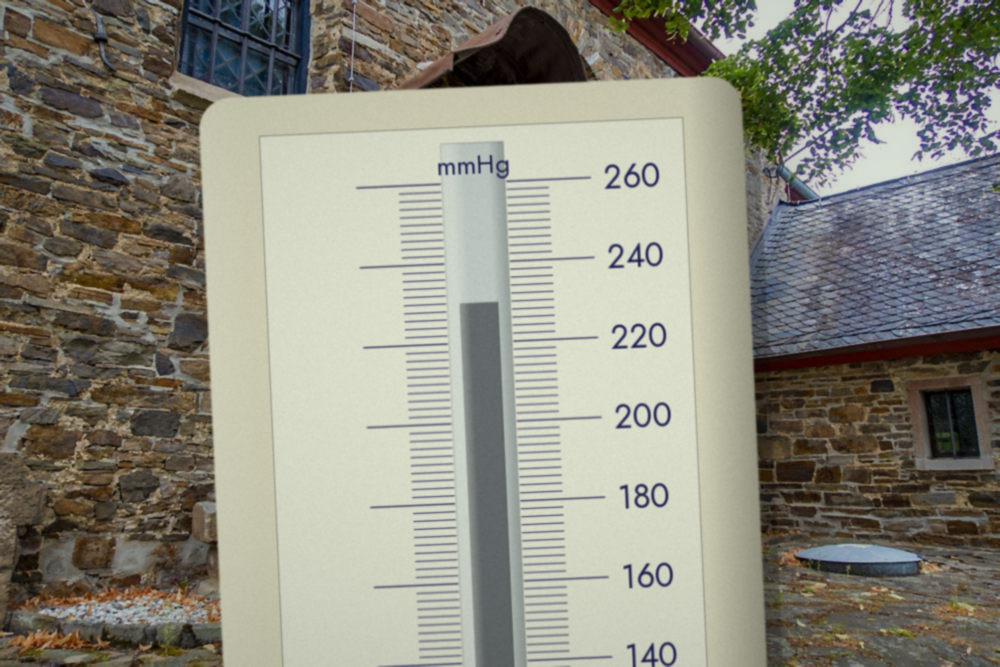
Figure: 230 mmHg
